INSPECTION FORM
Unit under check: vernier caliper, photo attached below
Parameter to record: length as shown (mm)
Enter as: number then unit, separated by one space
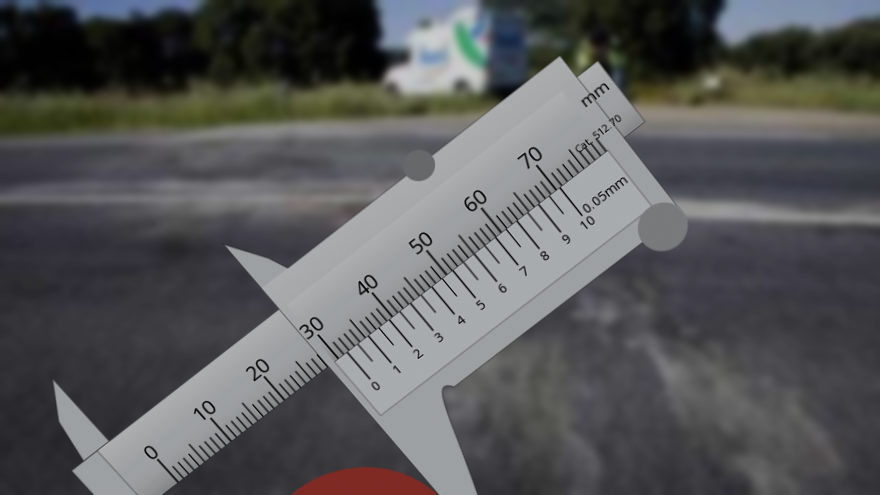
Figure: 31.6 mm
